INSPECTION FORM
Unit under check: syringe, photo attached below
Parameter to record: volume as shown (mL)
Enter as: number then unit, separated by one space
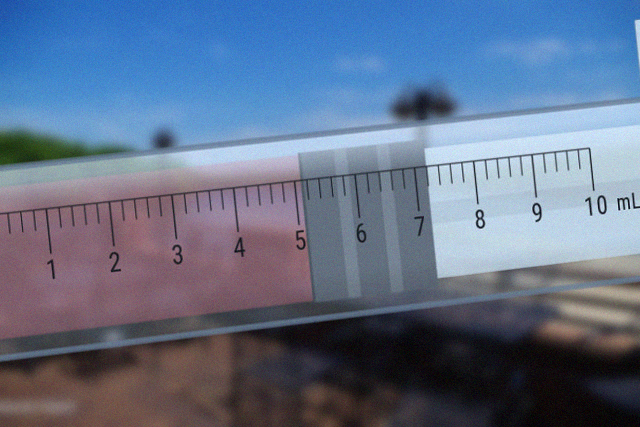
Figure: 5.1 mL
